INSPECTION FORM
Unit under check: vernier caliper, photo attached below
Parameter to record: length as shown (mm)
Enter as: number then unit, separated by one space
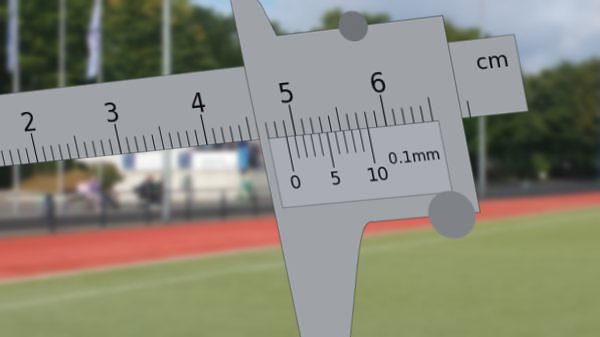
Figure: 49.0 mm
